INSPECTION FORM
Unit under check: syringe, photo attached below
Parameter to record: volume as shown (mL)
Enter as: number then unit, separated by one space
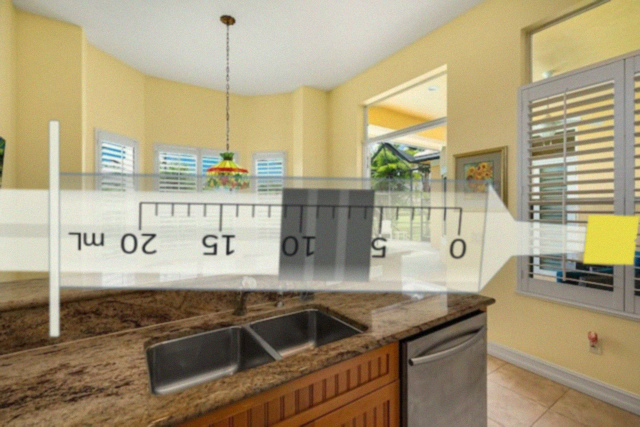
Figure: 5.5 mL
